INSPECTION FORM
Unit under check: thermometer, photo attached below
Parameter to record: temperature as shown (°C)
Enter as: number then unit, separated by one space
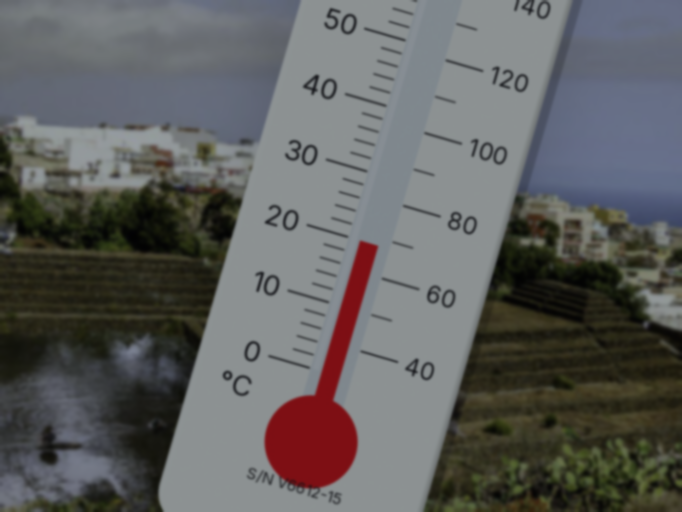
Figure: 20 °C
